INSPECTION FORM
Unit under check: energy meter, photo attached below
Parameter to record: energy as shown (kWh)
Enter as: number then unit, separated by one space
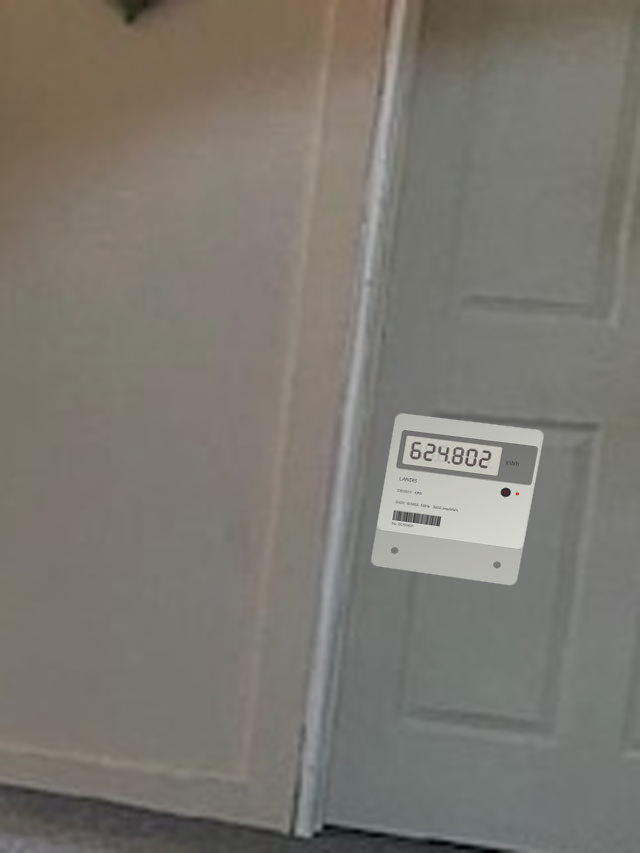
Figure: 624.802 kWh
